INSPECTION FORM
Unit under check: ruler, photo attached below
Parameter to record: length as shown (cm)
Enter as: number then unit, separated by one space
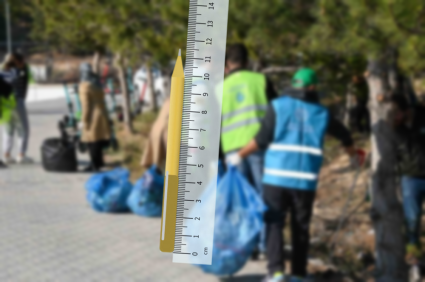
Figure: 11.5 cm
